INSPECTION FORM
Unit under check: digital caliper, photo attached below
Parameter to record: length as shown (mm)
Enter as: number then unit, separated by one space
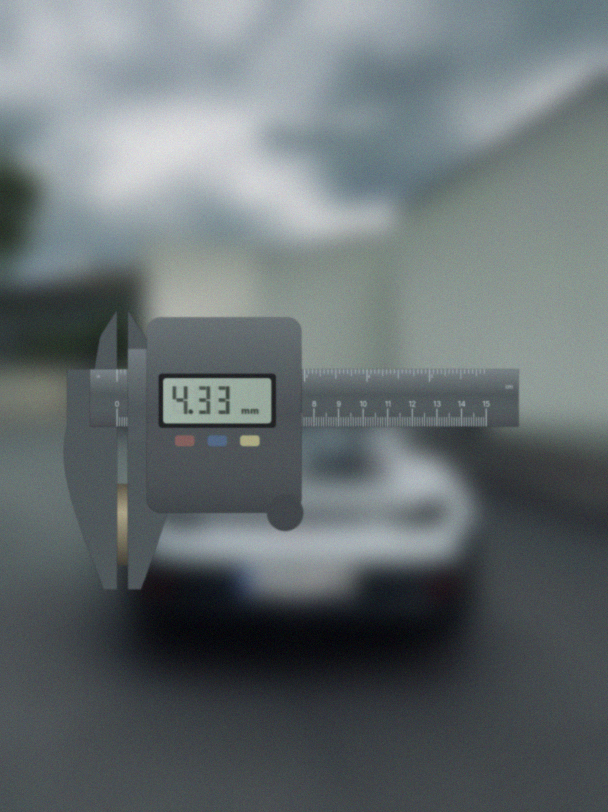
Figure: 4.33 mm
